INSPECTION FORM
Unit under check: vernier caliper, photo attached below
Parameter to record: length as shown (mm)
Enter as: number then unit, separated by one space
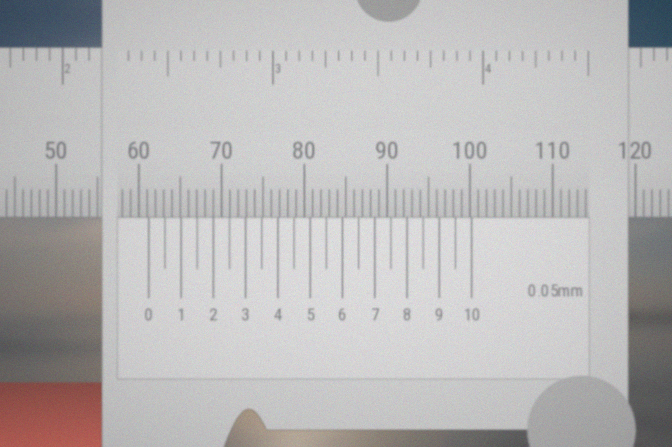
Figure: 61.2 mm
